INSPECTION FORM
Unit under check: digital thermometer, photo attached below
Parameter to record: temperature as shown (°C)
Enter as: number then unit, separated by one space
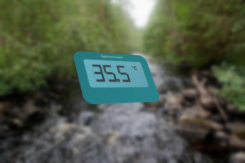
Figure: 35.5 °C
